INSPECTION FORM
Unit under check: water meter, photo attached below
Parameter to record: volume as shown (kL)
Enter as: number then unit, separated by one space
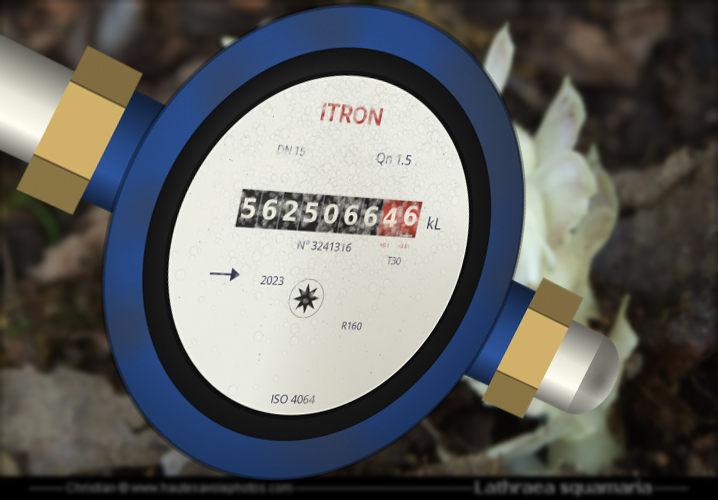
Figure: 5625066.46 kL
